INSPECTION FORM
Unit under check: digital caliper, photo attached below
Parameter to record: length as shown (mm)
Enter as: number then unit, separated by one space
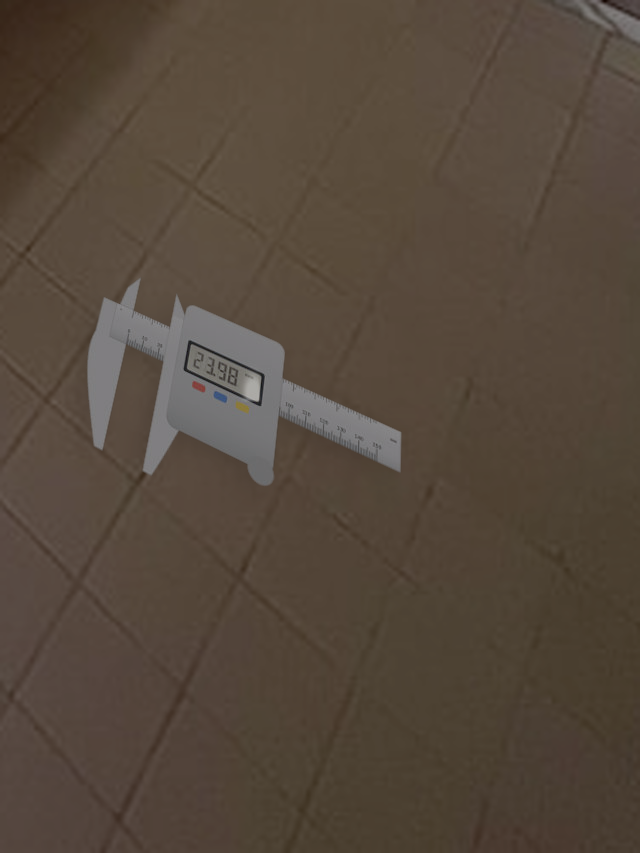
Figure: 23.98 mm
